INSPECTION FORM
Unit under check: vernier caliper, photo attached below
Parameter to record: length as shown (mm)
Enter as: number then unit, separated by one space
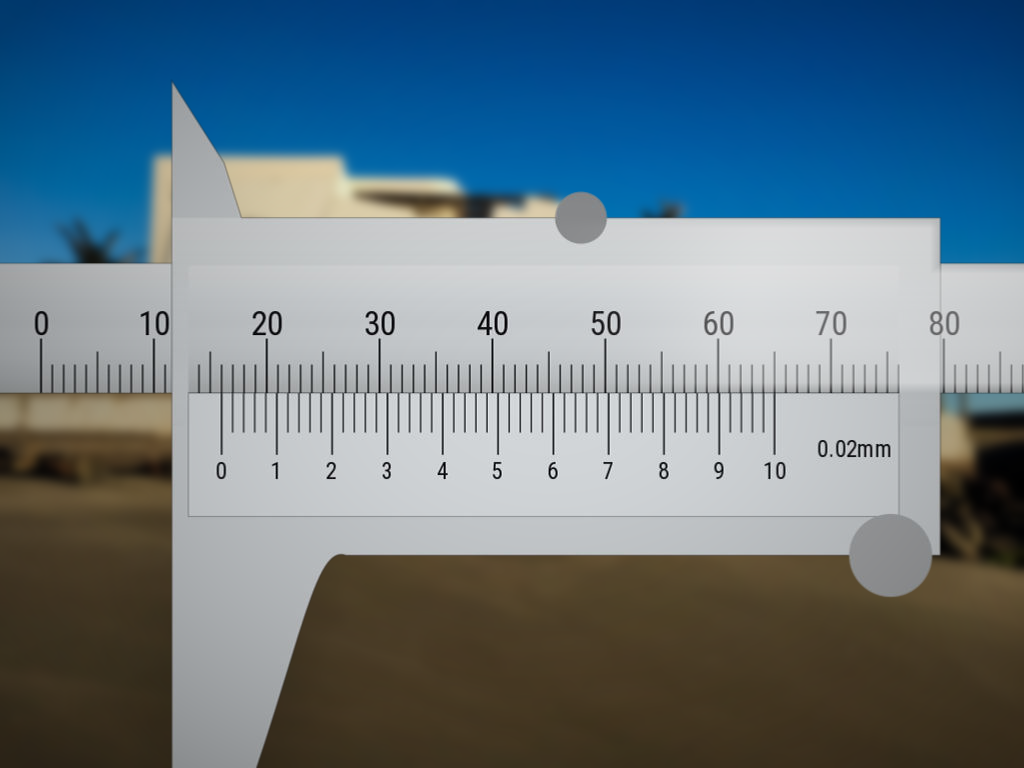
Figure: 16.0 mm
